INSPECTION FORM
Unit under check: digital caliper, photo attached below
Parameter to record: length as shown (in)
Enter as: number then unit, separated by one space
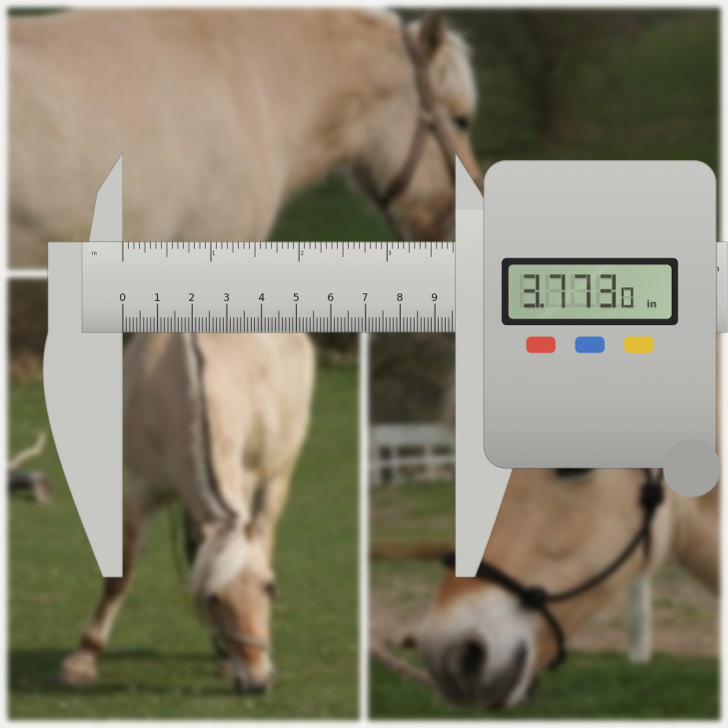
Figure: 3.7730 in
